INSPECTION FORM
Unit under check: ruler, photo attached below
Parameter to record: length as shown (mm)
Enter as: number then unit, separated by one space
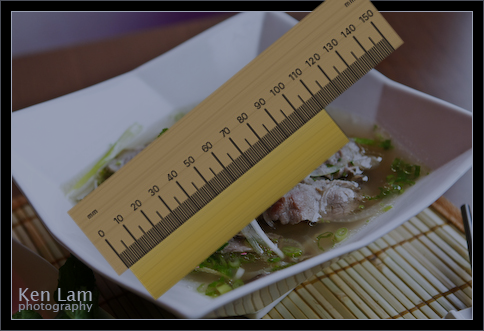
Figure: 110 mm
